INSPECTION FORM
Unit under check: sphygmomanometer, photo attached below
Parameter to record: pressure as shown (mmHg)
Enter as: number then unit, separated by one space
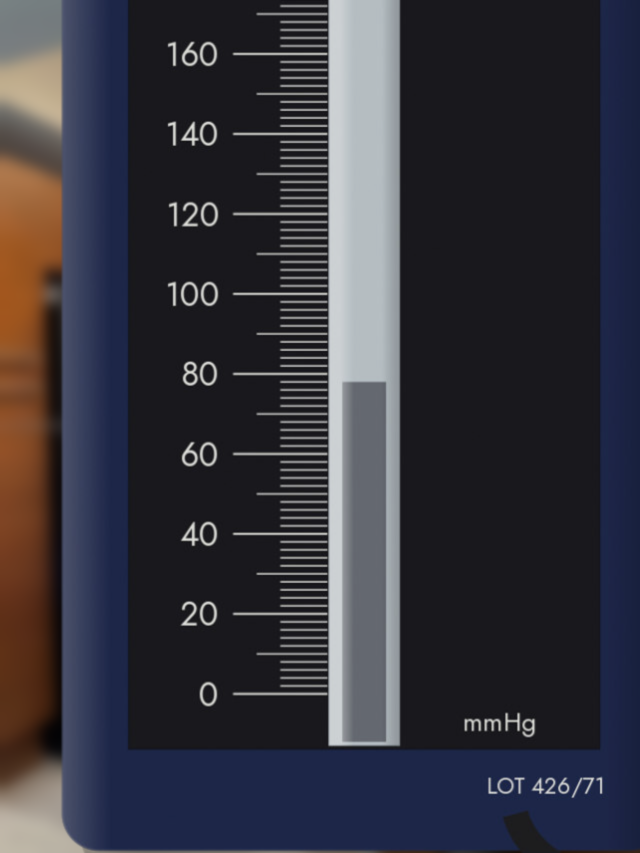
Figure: 78 mmHg
